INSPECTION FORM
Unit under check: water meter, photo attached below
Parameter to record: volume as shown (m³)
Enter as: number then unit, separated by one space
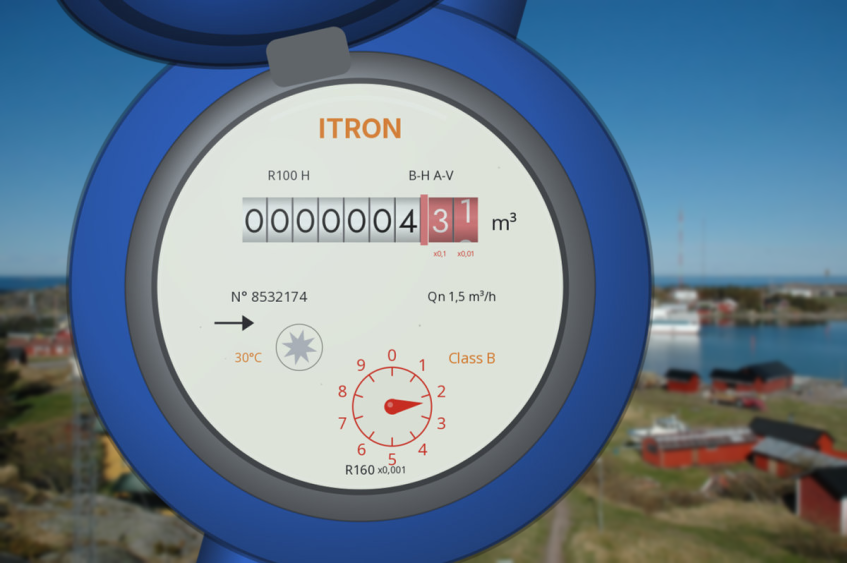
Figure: 4.312 m³
